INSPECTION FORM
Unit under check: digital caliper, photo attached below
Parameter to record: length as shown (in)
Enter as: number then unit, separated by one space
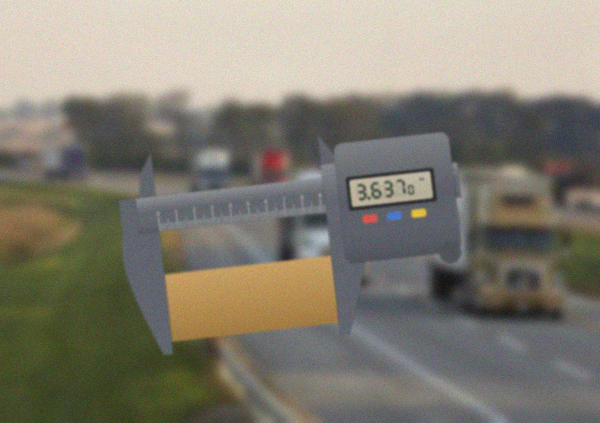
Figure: 3.6370 in
